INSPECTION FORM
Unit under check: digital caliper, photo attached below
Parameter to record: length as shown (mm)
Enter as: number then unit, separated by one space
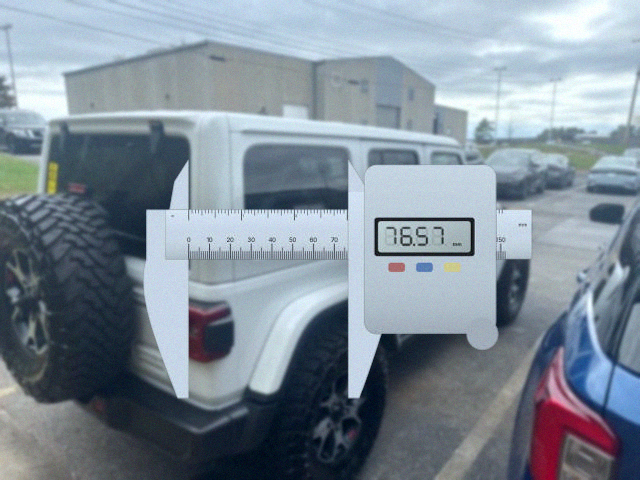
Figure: 76.57 mm
